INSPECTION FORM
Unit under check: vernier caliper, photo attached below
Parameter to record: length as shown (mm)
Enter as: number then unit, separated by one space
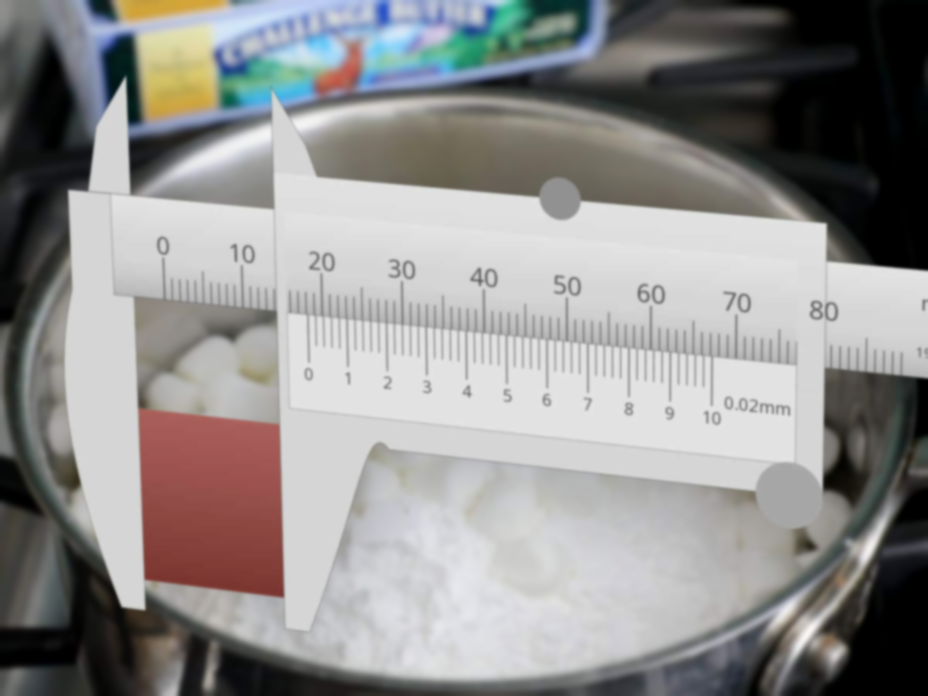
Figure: 18.2 mm
